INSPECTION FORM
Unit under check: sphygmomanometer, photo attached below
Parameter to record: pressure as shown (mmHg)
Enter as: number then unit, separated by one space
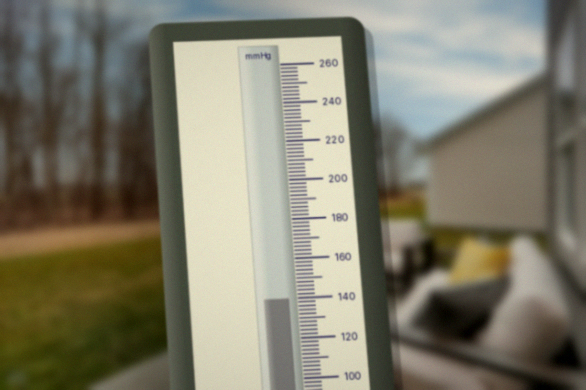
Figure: 140 mmHg
